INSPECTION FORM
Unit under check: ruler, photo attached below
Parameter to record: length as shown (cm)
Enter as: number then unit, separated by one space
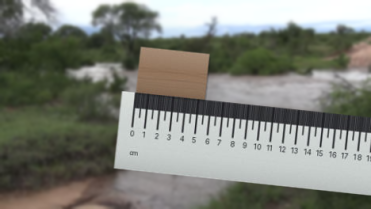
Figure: 5.5 cm
